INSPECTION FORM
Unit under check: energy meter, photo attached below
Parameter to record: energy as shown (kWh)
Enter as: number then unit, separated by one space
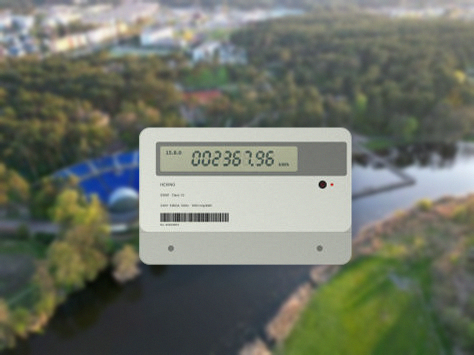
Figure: 2367.96 kWh
